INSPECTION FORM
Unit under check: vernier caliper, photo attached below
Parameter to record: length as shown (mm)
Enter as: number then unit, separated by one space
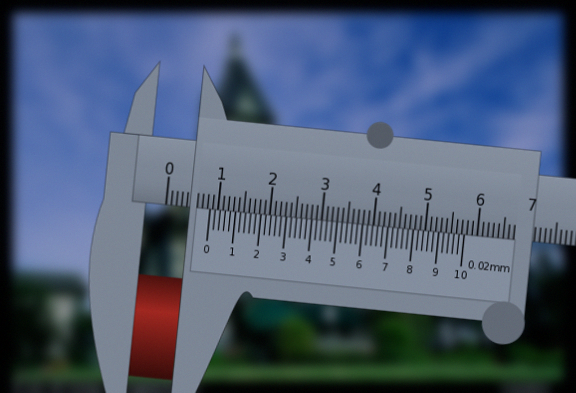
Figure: 8.5 mm
